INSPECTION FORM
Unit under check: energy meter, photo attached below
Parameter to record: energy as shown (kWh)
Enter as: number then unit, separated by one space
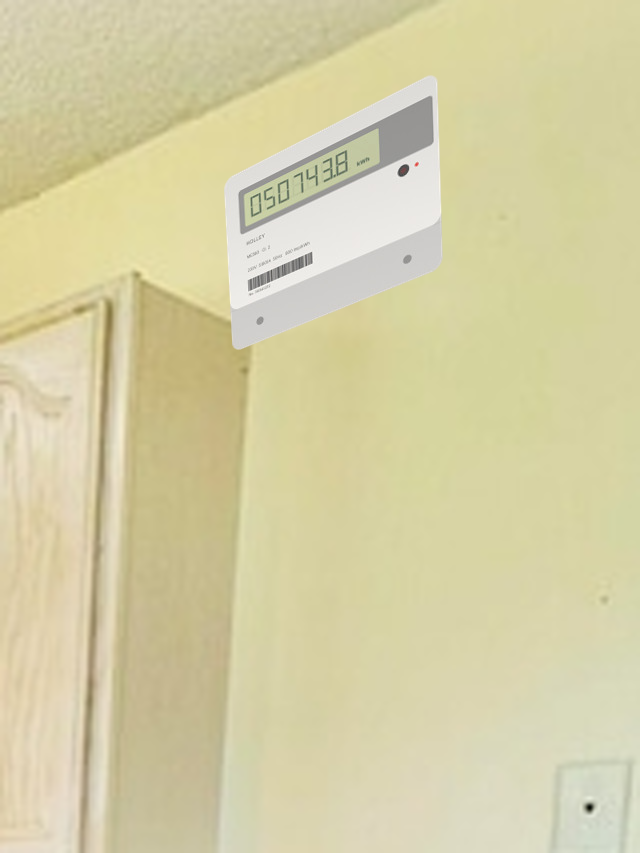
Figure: 50743.8 kWh
